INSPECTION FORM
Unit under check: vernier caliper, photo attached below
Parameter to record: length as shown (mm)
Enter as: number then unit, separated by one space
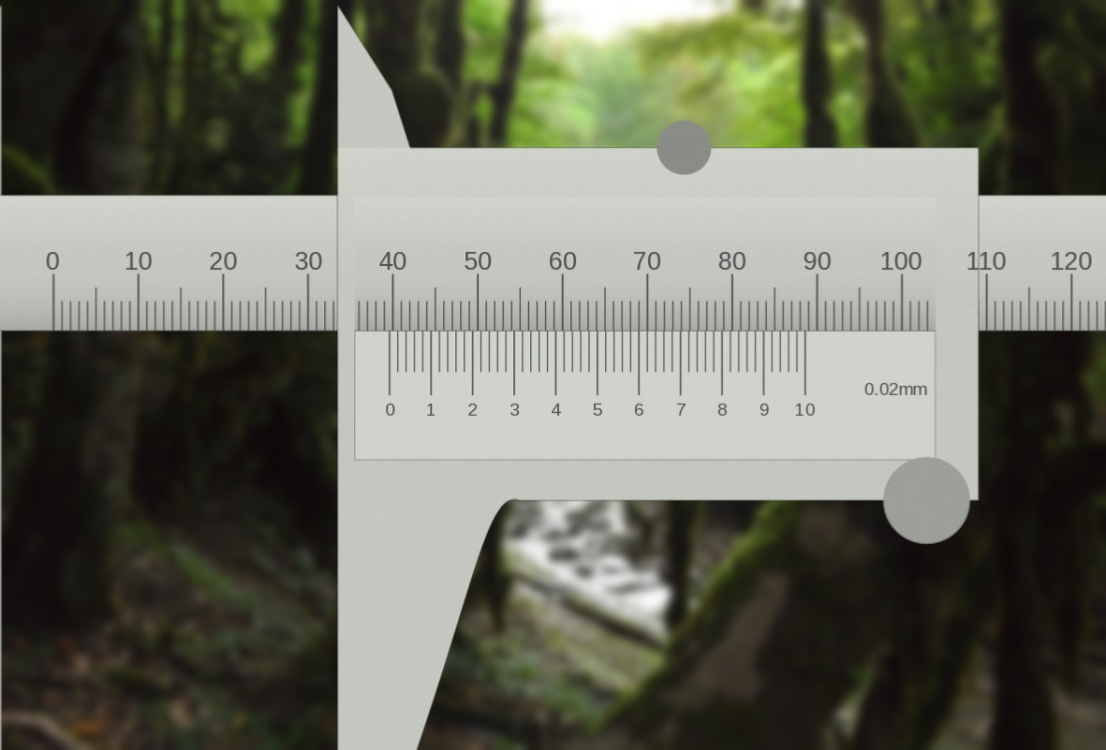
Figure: 39.6 mm
